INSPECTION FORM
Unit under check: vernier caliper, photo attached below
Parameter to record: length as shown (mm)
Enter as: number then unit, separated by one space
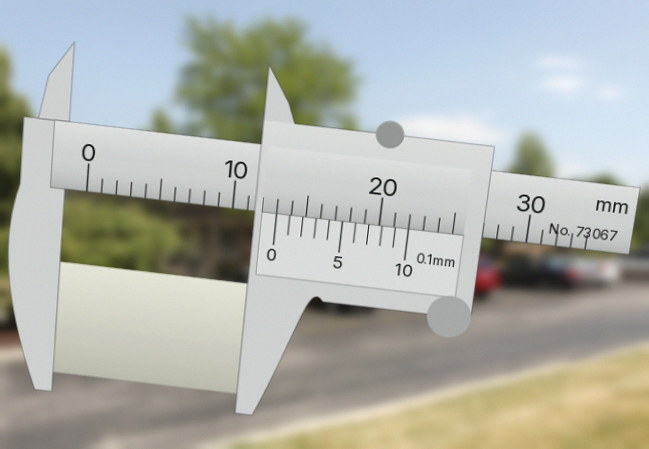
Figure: 13.0 mm
